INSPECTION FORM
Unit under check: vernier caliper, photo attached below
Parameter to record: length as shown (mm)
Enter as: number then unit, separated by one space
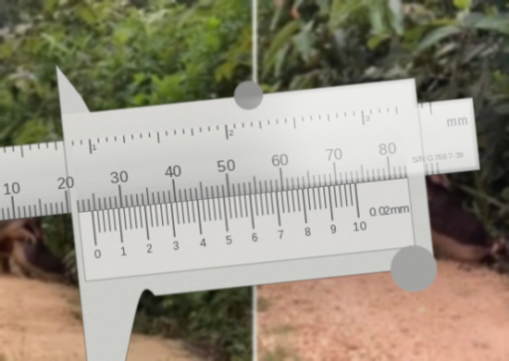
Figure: 24.5 mm
